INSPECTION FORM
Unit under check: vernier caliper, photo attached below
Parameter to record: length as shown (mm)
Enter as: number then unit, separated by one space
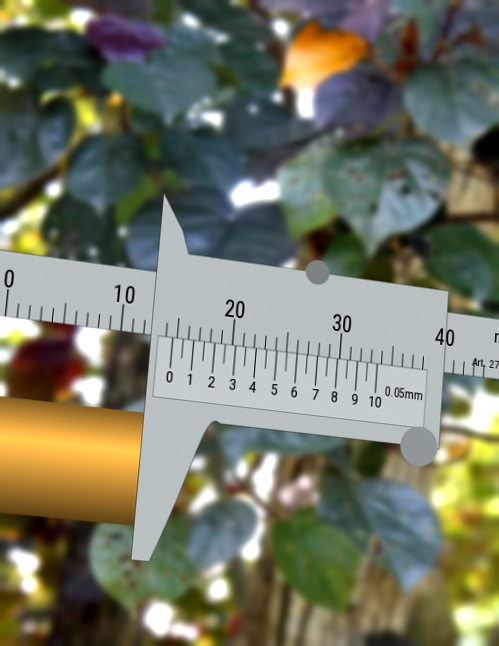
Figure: 14.6 mm
